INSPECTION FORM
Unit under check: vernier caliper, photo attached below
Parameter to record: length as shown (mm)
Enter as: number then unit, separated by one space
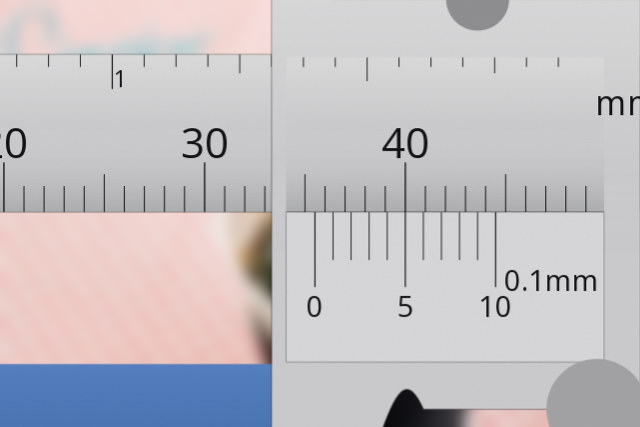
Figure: 35.5 mm
